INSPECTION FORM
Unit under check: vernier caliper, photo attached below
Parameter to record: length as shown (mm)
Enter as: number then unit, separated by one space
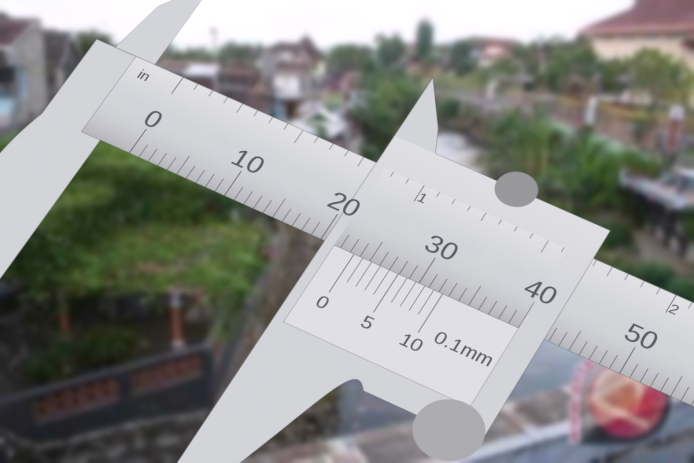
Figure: 23.4 mm
